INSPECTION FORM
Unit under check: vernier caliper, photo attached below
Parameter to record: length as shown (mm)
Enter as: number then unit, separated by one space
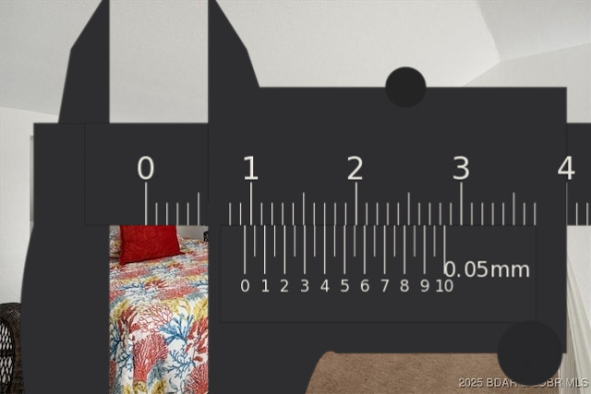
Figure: 9.4 mm
